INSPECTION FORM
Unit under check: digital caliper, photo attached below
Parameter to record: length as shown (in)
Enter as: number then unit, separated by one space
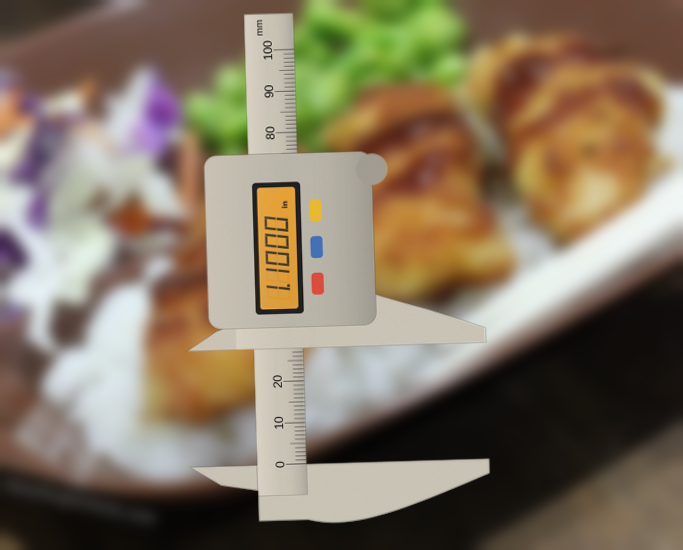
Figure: 1.1000 in
